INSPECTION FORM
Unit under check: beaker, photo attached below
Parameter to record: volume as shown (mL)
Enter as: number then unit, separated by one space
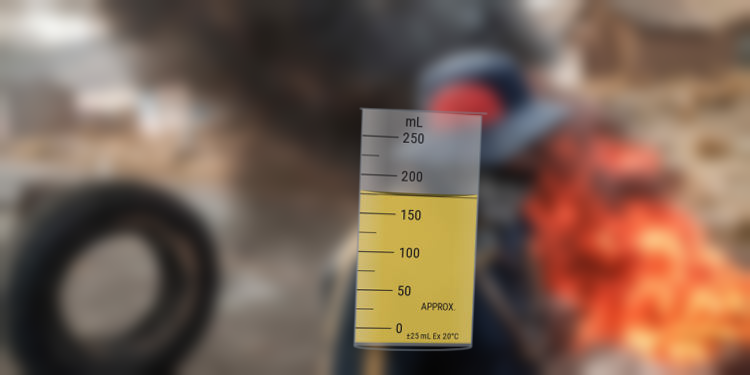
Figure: 175 mL
